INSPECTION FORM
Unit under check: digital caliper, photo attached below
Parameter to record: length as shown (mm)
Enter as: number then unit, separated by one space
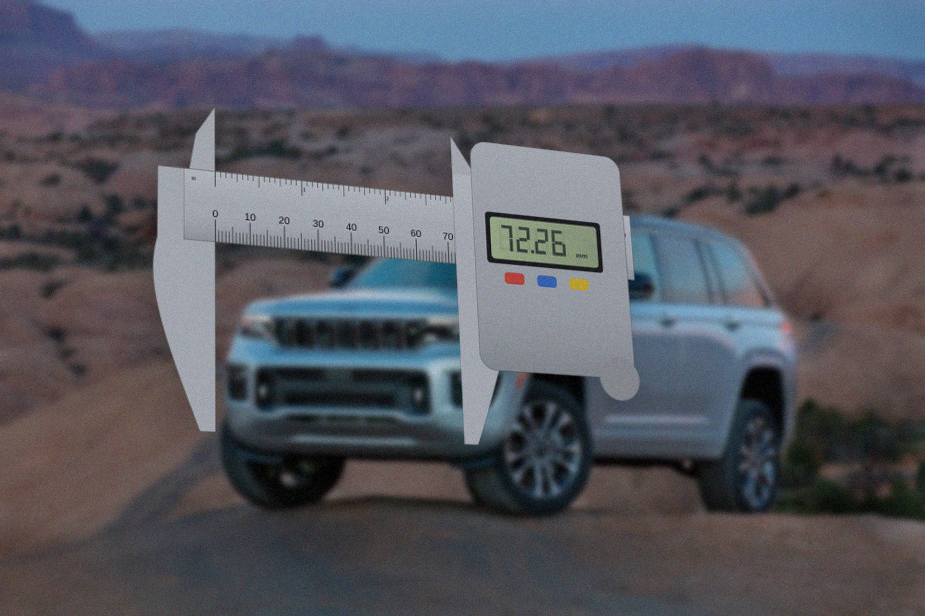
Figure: 72.26 mm
